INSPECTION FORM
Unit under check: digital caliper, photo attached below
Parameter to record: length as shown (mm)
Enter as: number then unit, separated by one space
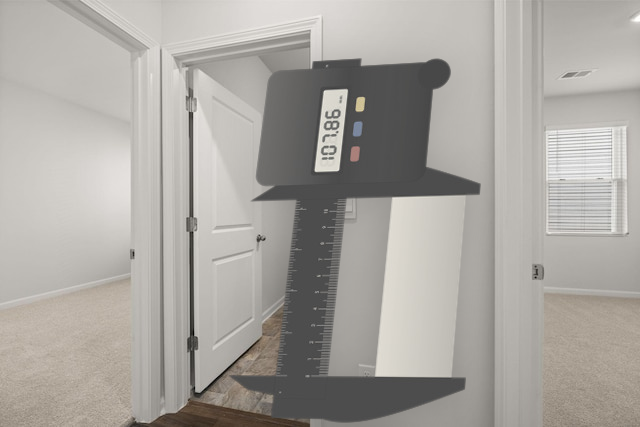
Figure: 107.86 mm
